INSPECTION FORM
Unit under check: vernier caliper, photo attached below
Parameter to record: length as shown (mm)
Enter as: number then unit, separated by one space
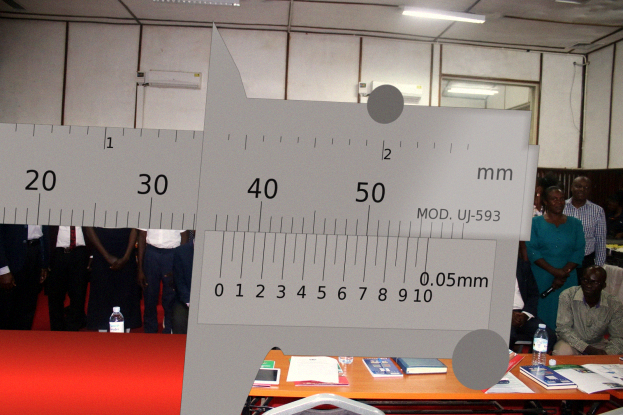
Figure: 36.8 mm
